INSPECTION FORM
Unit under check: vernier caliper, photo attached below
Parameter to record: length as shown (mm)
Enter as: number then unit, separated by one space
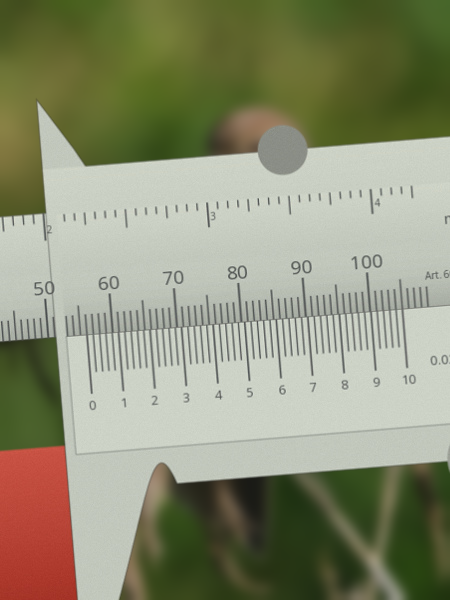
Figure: 56.0 mm
